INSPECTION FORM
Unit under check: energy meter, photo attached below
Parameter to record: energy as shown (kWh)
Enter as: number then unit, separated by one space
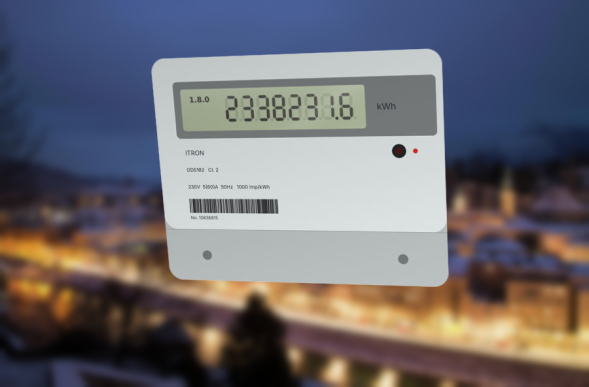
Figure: 2338231.6 kWh
